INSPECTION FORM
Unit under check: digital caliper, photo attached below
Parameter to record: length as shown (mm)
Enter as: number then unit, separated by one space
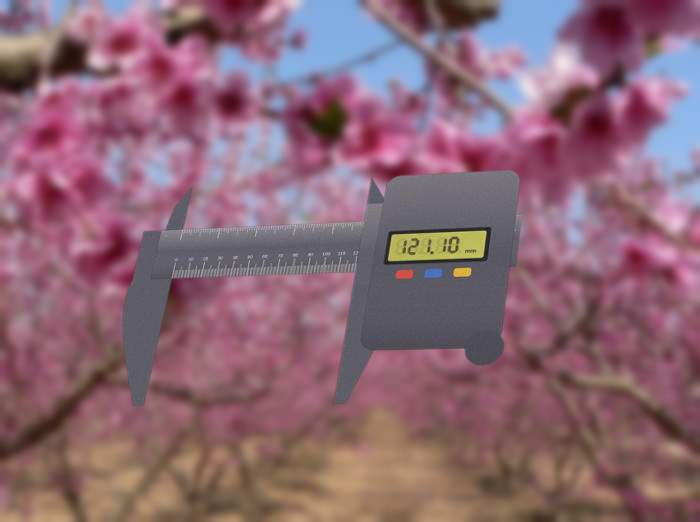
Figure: 121.10 mm
